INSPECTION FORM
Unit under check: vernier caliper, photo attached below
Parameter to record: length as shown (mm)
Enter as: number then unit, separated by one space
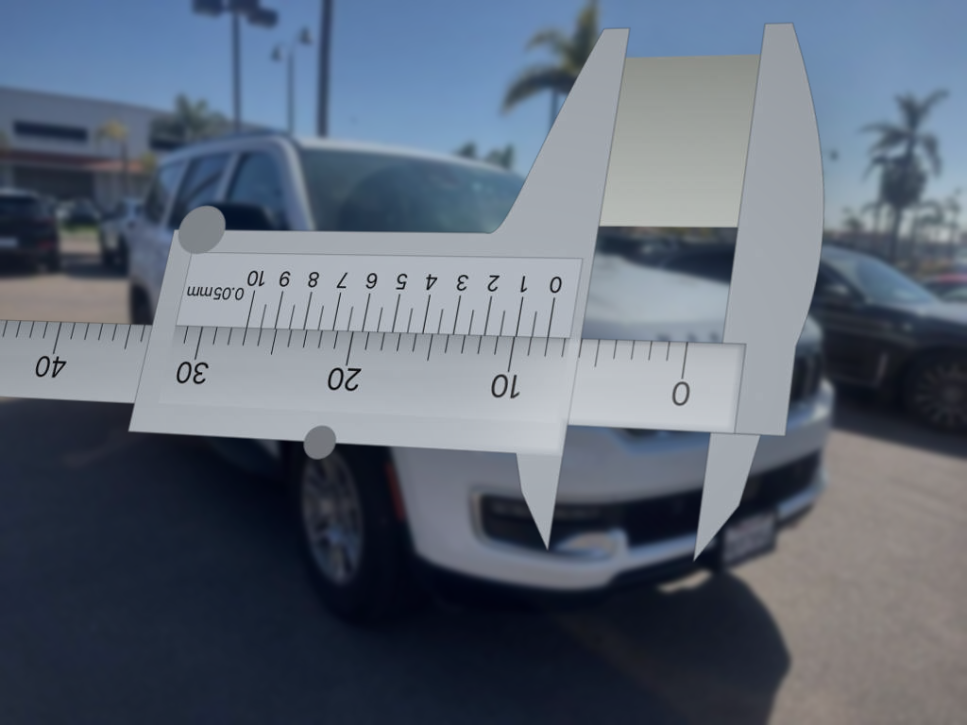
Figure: 8.0 mm
